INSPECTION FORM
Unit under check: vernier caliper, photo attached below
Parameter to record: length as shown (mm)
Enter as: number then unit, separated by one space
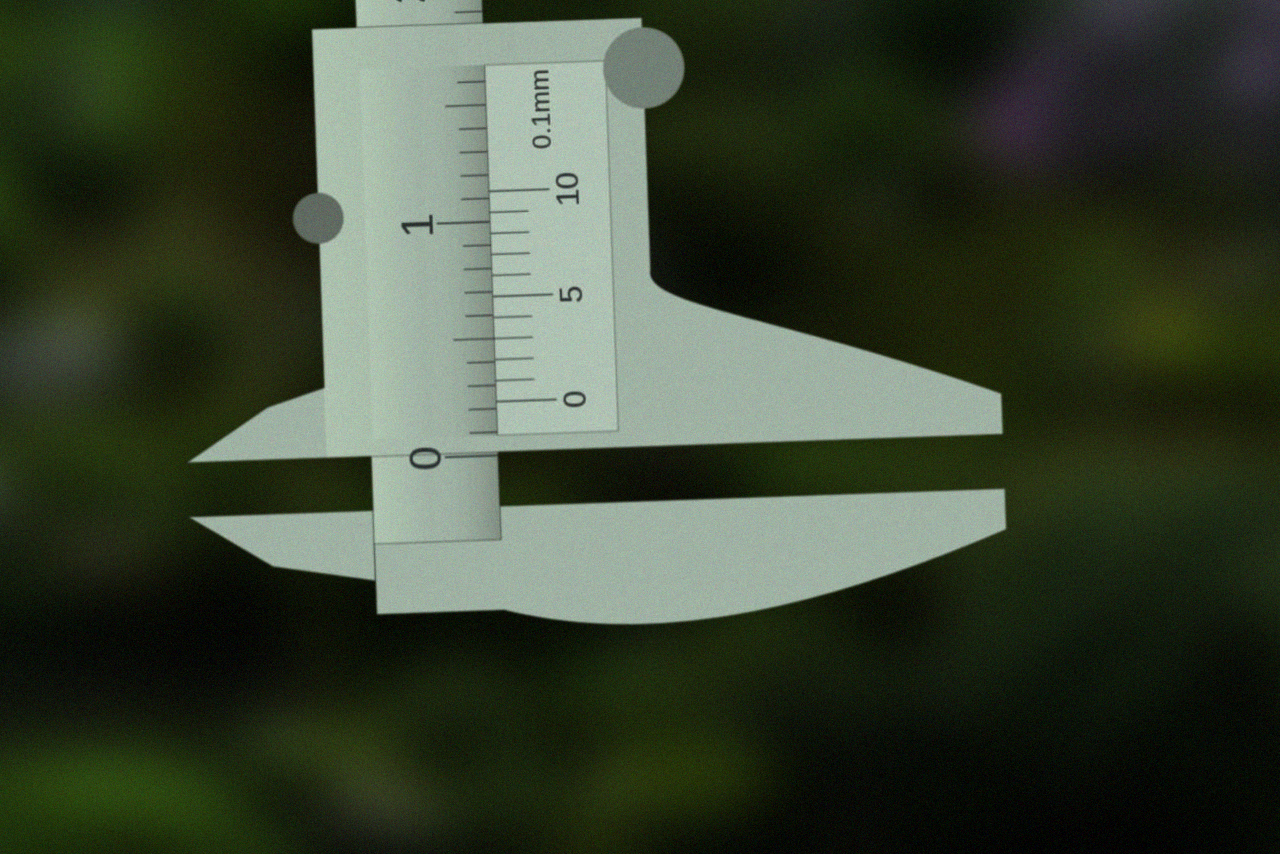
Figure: 2.3 mm
